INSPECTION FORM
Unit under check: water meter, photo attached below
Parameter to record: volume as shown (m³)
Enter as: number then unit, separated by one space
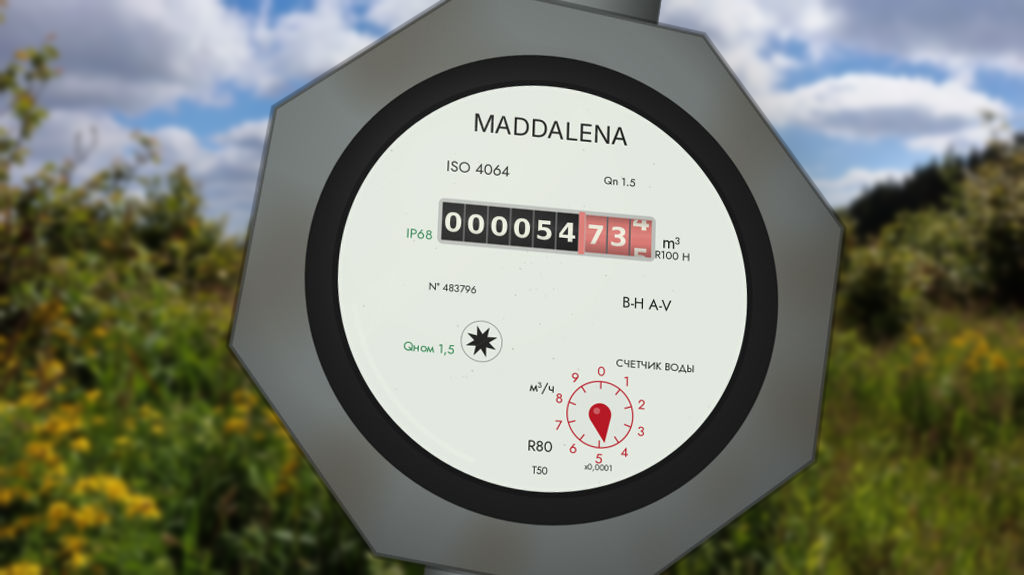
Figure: 54.7344 m³
